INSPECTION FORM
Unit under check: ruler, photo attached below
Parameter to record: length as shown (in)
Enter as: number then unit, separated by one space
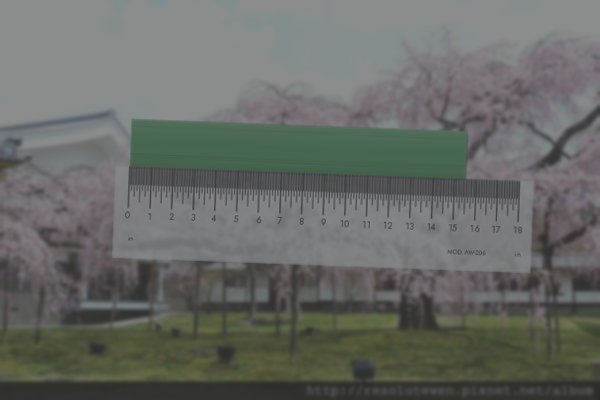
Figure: 15.5 in
